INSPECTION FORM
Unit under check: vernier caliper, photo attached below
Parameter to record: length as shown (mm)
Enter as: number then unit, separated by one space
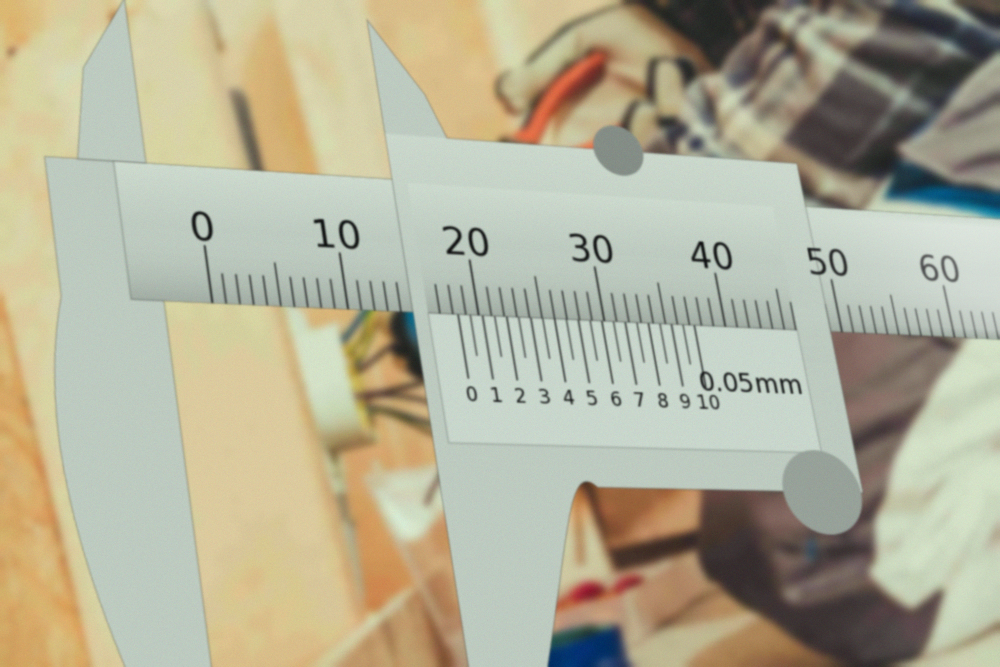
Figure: 18.4 mm
